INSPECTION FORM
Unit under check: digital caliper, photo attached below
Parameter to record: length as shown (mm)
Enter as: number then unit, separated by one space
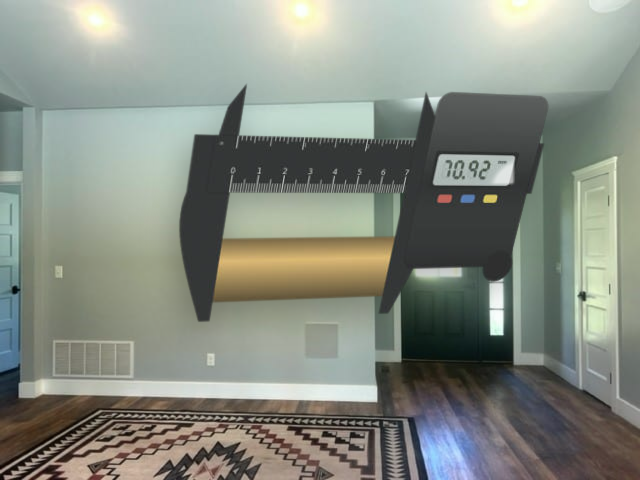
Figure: 70.92 mm
